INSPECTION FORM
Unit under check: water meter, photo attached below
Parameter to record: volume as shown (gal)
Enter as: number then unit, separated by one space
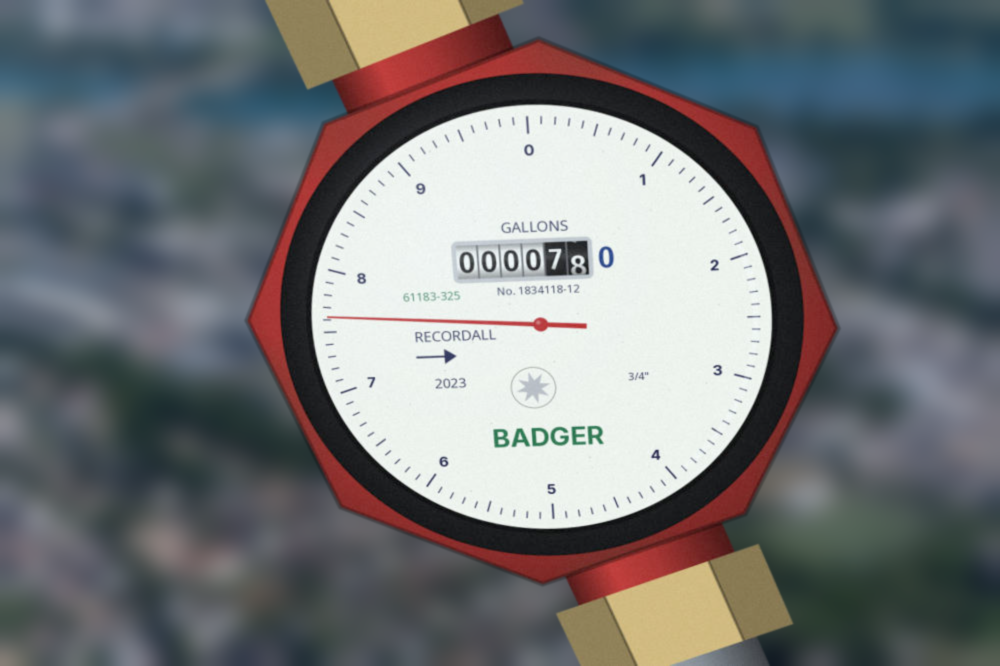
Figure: 777.6 gal
